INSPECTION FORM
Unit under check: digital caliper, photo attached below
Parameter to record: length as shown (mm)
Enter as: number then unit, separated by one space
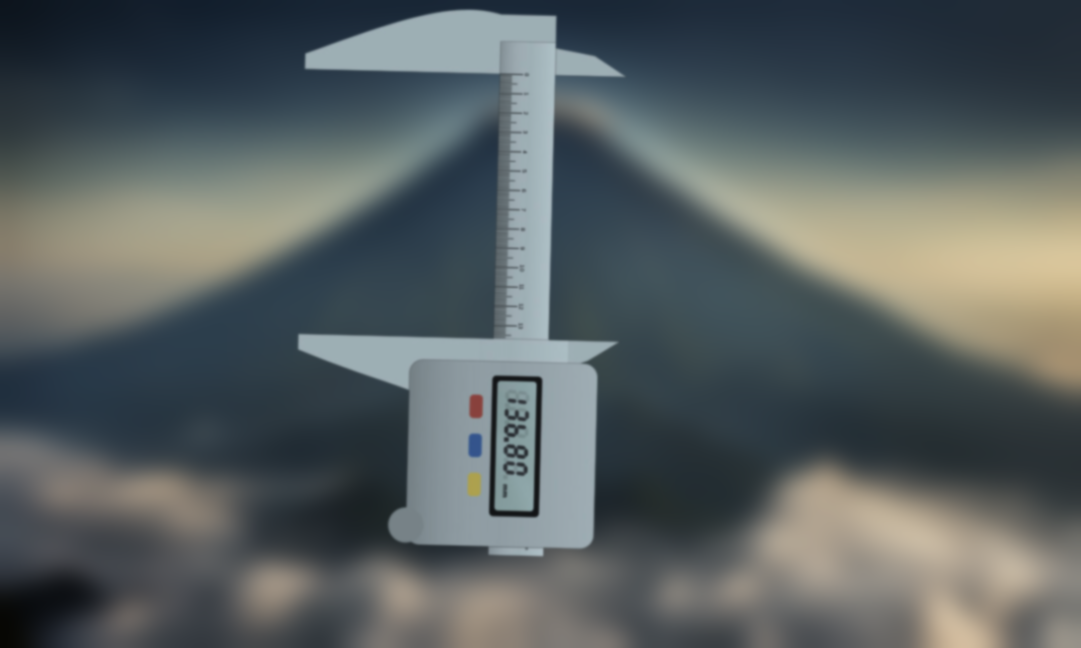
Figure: 136.80 mm
